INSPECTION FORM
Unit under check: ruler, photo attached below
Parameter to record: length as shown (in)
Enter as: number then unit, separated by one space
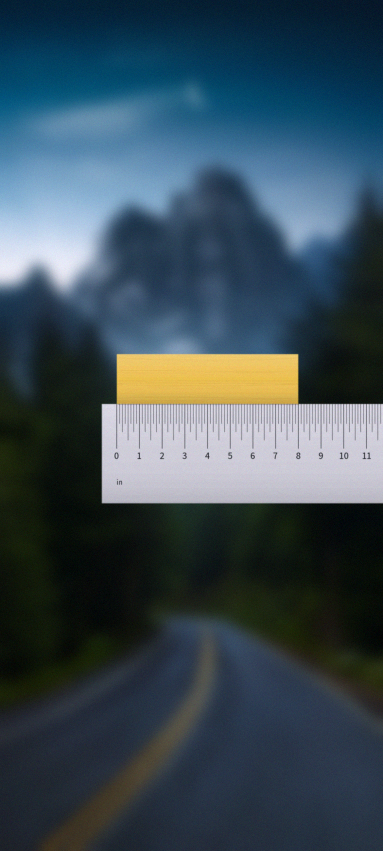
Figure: 8 in
